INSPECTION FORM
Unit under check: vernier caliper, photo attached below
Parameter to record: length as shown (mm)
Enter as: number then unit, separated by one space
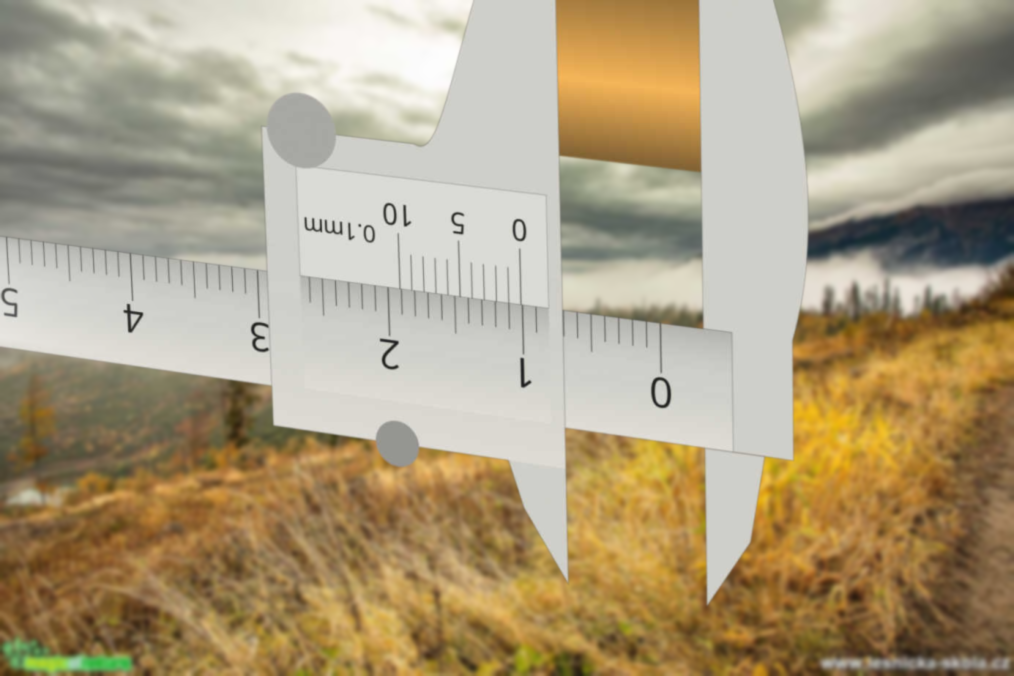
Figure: 10.1 mm
